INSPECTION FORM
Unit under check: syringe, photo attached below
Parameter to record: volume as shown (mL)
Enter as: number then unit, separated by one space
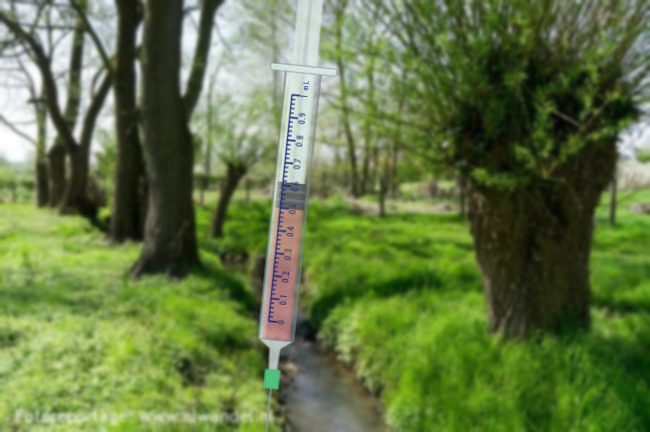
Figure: 0.5 mL
